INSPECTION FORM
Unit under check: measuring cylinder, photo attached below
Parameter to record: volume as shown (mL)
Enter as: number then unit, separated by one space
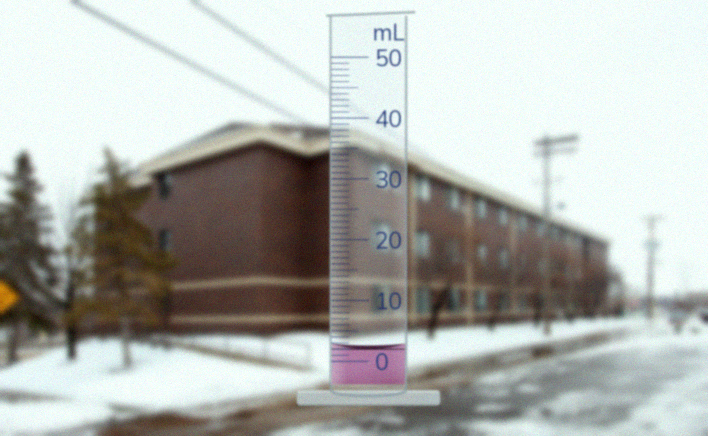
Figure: 2 mL
